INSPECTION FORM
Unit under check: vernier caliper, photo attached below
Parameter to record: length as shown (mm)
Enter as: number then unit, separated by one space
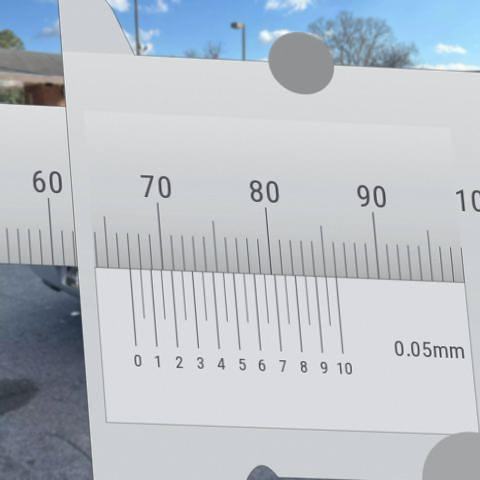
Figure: 67.0 mm
